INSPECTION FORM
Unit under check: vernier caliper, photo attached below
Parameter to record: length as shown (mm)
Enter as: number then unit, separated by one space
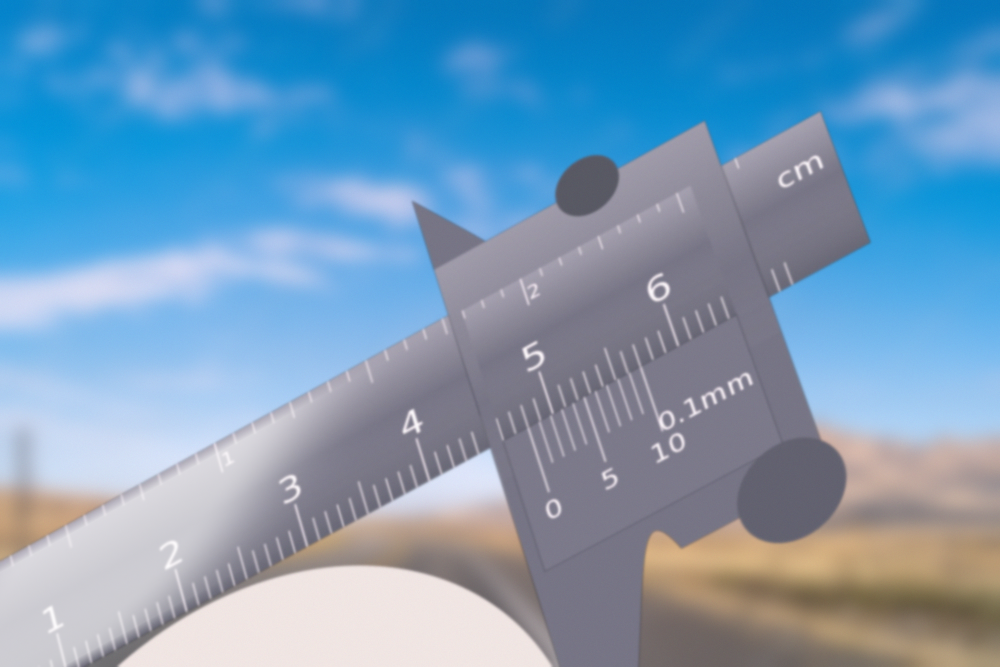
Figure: 48.0 mm
